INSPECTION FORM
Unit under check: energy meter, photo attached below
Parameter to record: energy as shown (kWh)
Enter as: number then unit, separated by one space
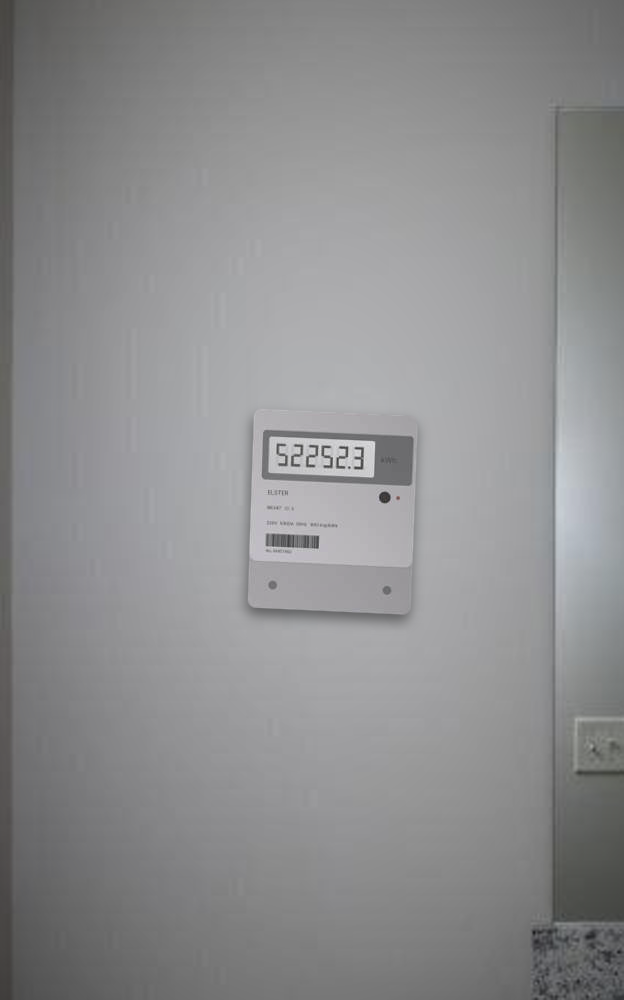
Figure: 52252.3 kWh
